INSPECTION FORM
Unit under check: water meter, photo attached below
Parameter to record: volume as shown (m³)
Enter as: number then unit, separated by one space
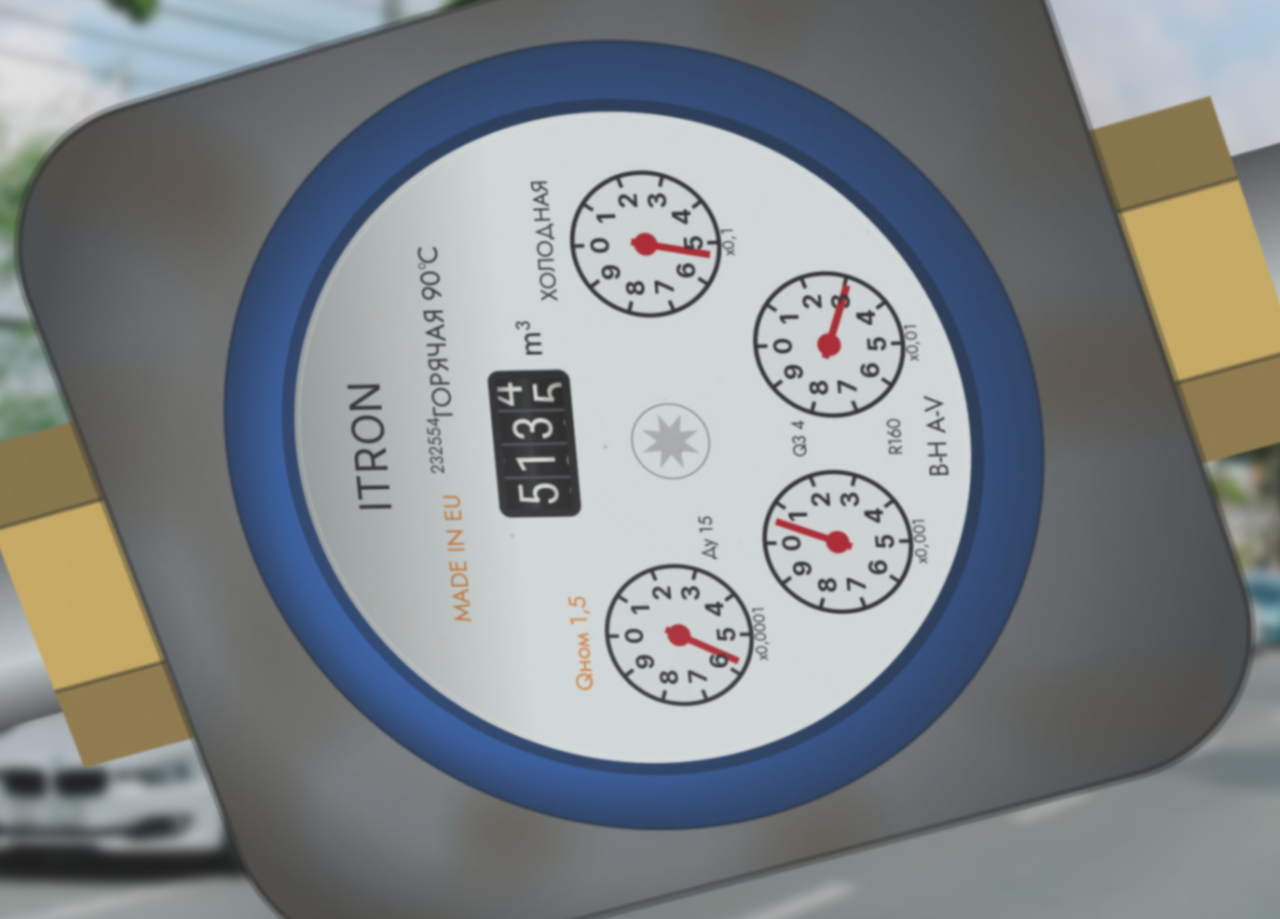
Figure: 5134.5305 m³
